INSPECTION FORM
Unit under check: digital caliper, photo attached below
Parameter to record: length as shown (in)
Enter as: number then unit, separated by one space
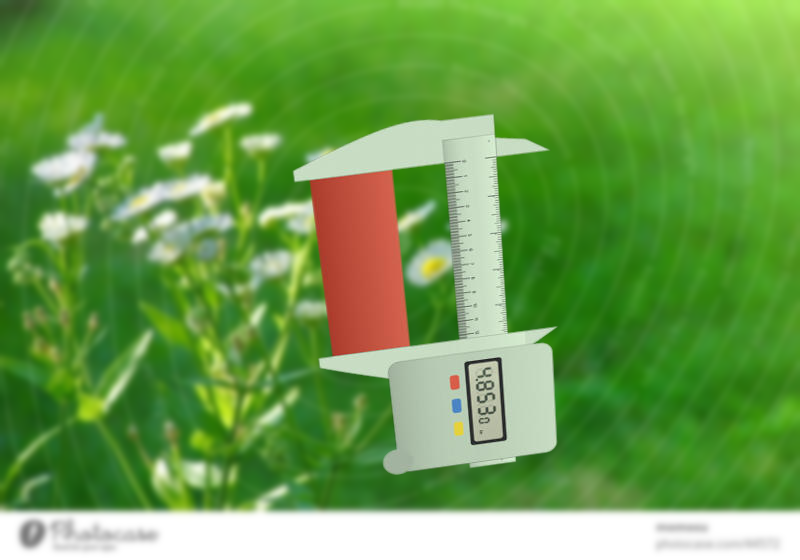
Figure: 4.8530 in
